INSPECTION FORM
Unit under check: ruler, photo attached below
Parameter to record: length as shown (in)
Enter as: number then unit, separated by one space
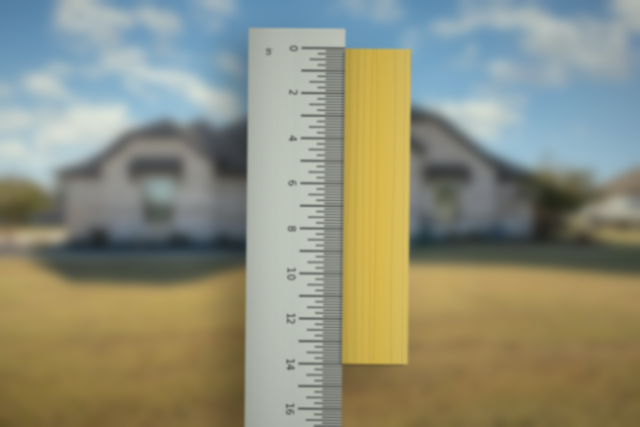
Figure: 14 in
